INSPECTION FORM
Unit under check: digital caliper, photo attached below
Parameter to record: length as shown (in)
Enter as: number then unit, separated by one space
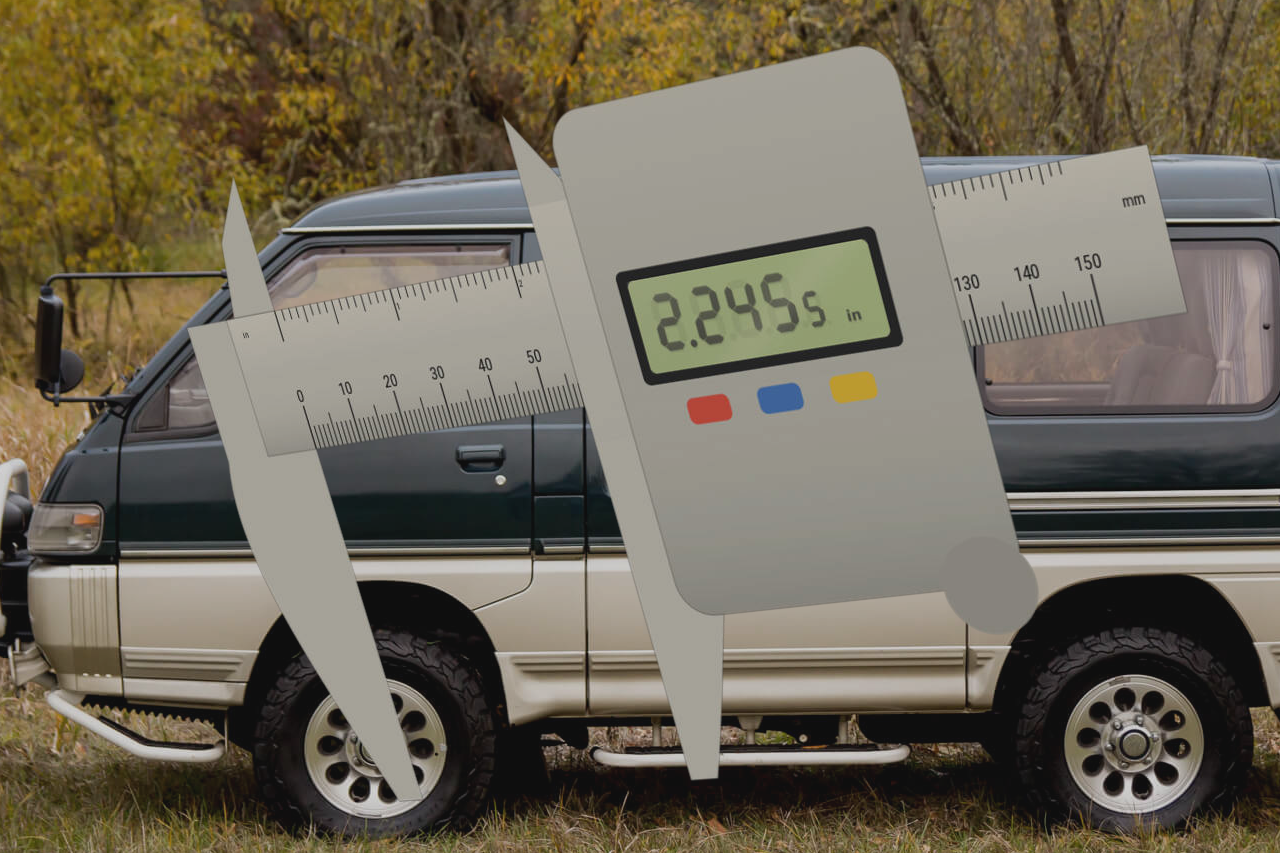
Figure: 2.2455 in
